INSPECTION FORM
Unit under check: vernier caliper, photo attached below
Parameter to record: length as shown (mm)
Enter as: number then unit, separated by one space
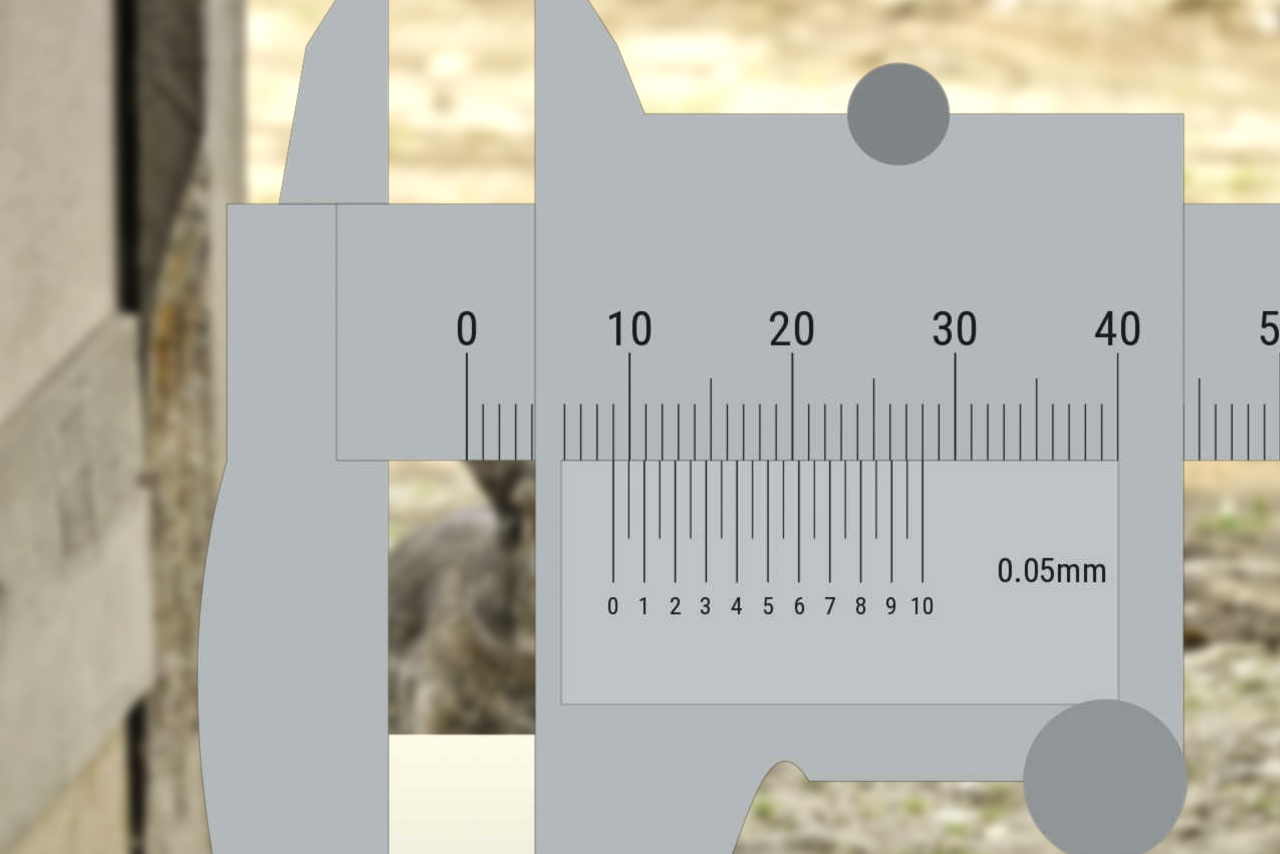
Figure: 9.0 mm
